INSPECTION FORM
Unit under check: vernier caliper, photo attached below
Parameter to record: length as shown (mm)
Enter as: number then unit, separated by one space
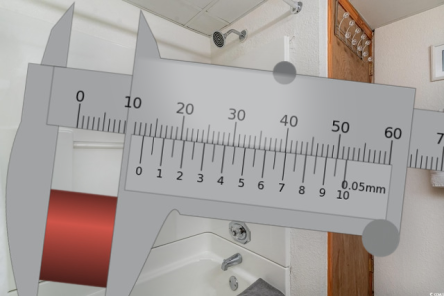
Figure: 12.8 mm
